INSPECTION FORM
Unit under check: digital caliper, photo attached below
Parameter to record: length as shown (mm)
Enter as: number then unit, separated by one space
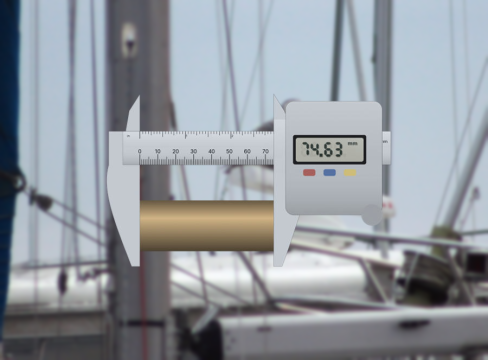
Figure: 74.63 mm
